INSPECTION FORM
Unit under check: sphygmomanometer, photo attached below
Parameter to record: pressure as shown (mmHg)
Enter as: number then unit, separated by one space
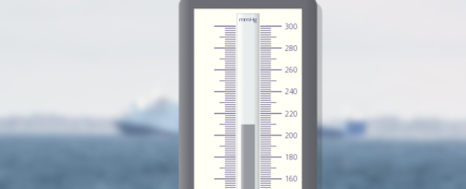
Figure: 210 mmHg
